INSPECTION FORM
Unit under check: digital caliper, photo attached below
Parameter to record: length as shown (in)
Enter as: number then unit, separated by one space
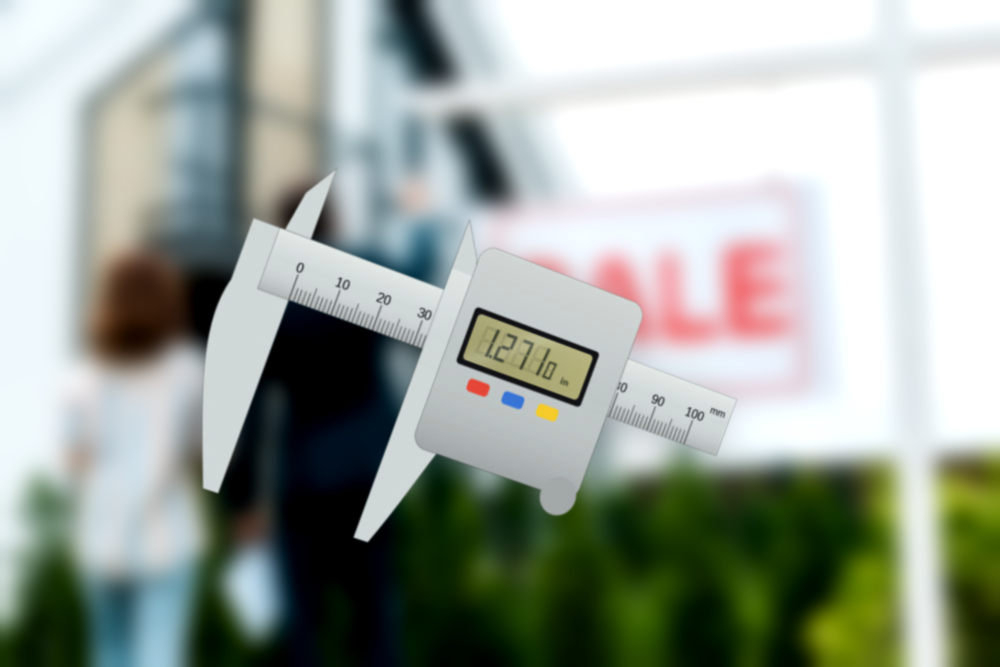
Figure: 1.2710 in
